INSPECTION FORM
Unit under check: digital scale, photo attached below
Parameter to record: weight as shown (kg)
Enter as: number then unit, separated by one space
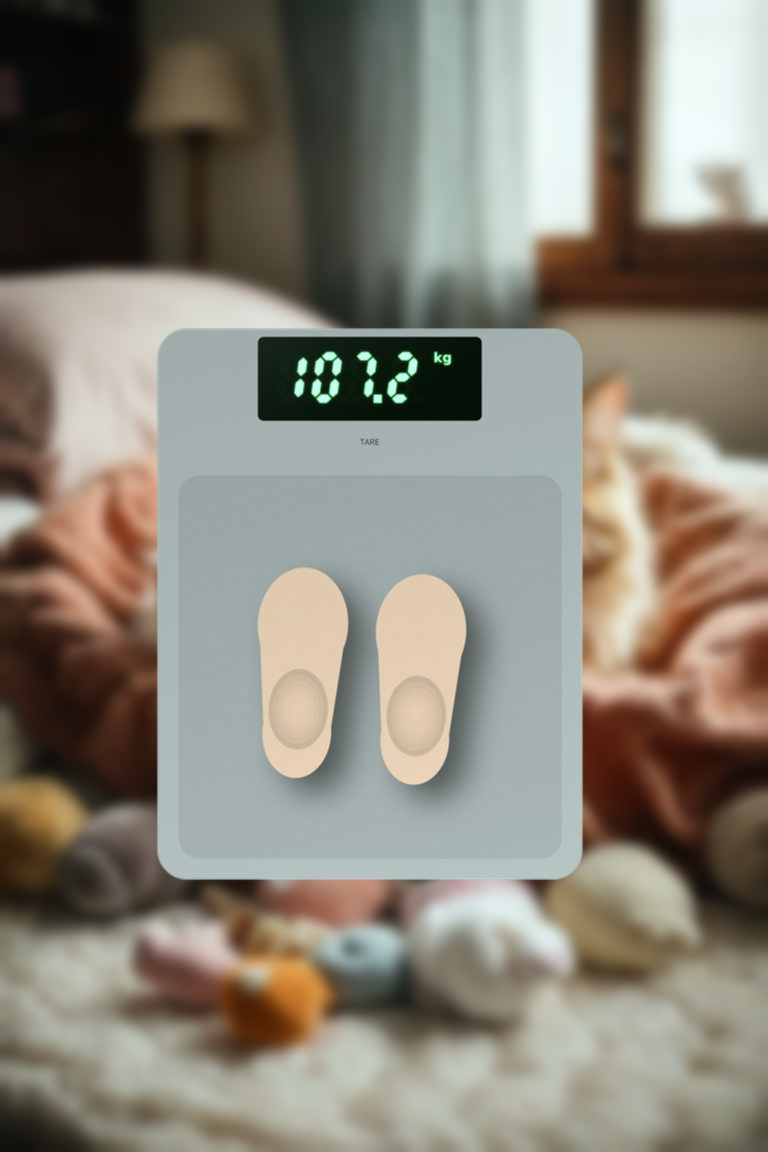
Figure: 107.2 kg
